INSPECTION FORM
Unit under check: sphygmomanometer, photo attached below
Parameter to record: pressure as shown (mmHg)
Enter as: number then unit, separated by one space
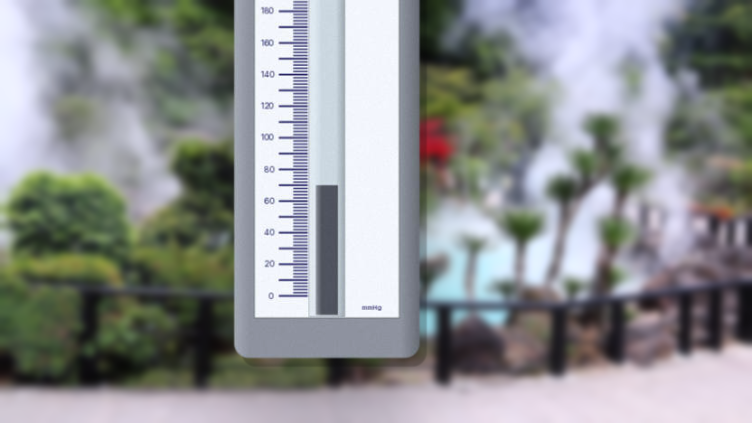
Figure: 70 mmHg
